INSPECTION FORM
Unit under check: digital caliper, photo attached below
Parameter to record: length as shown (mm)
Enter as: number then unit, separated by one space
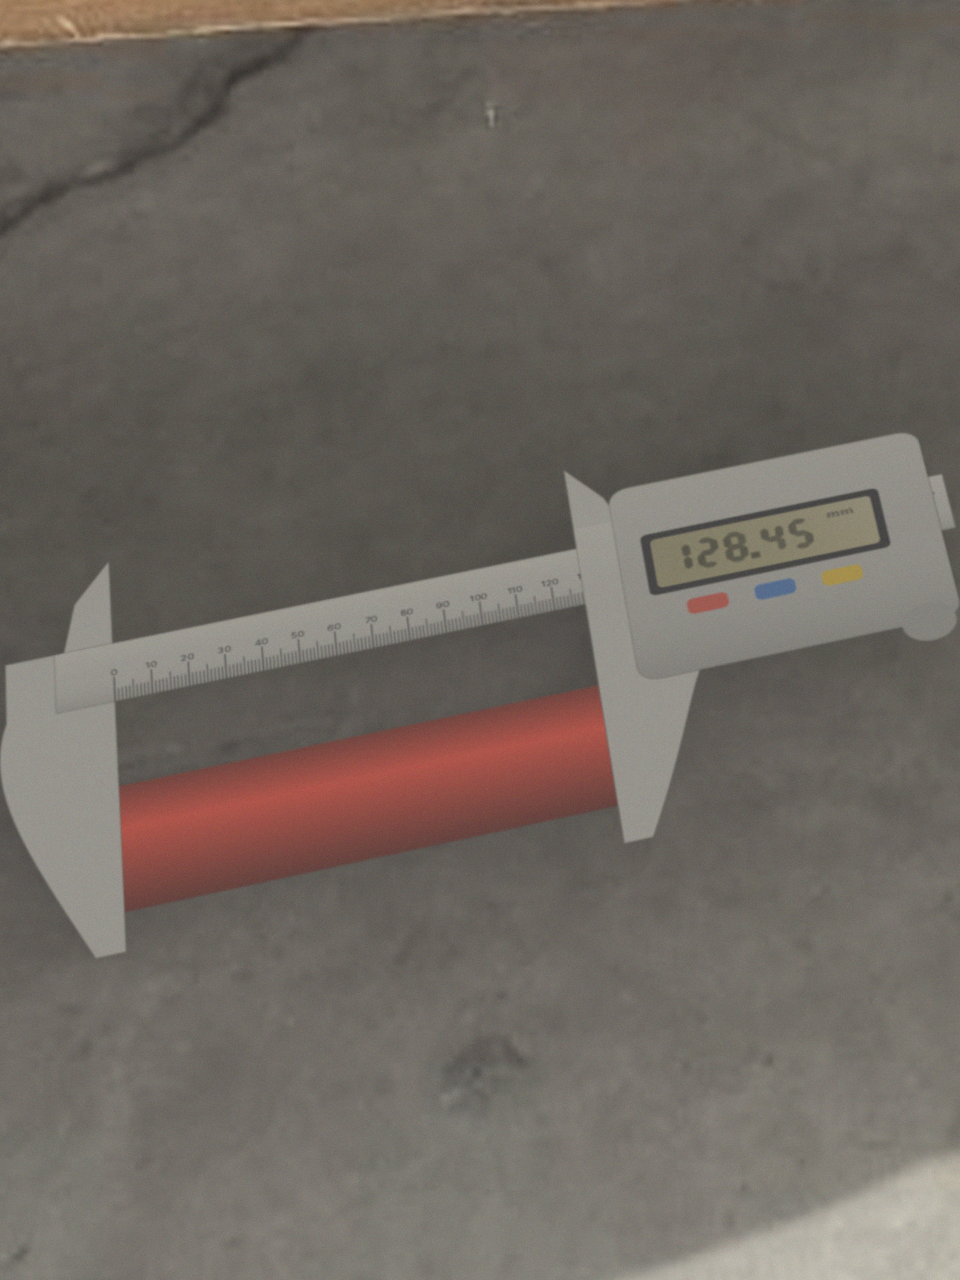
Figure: 128.45 mm
